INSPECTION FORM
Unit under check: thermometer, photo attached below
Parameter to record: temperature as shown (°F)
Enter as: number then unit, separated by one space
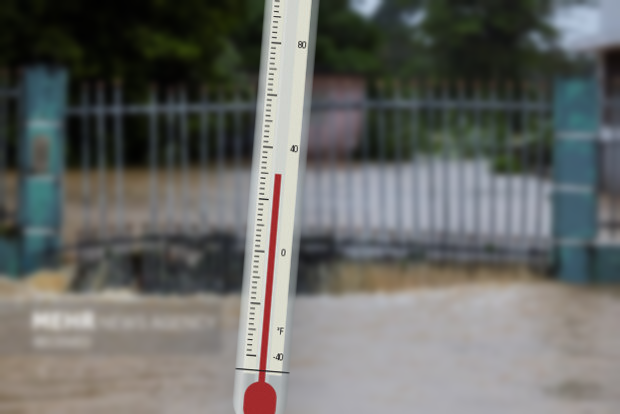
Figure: 30 °F
